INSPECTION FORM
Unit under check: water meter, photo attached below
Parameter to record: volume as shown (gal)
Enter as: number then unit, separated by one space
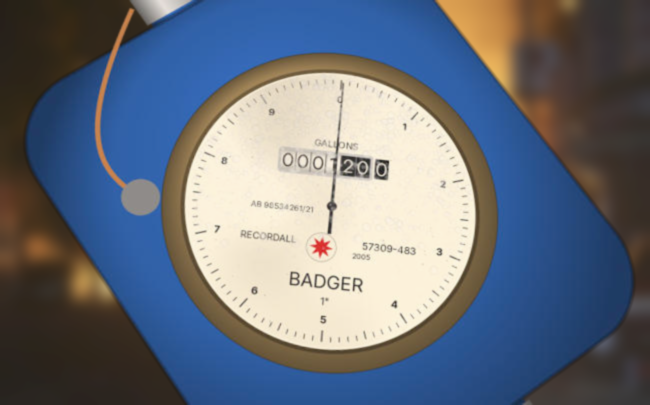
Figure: 1200.0 gal
